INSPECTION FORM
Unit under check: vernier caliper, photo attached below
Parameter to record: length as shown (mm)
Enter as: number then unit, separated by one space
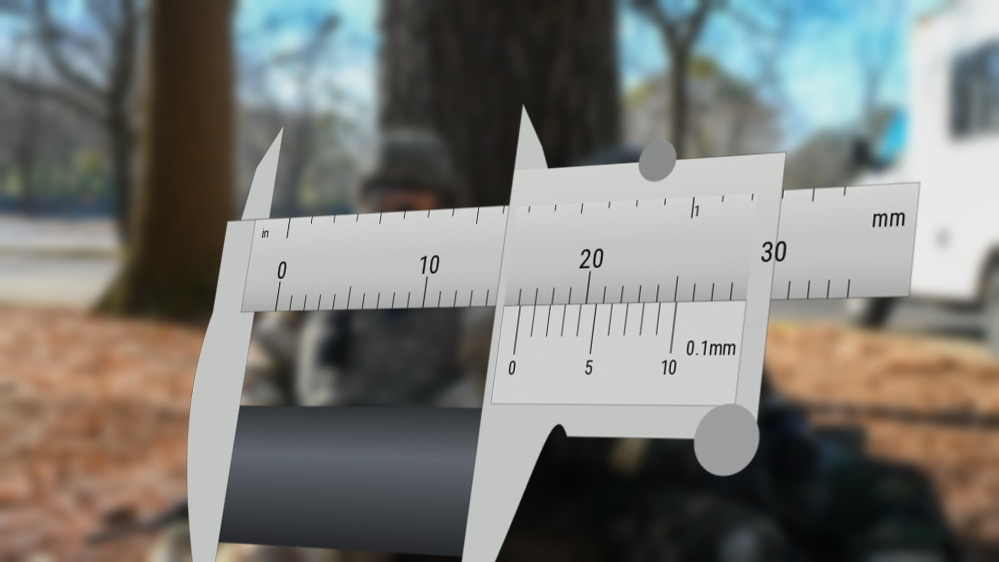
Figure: 16.1 mm
